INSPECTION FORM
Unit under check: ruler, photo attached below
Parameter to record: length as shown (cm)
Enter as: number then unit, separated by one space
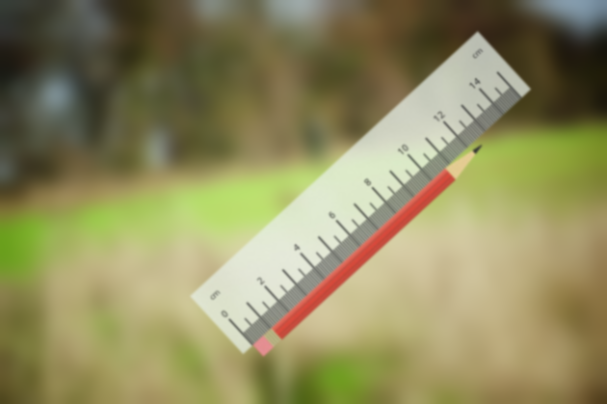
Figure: 12.5 cm
